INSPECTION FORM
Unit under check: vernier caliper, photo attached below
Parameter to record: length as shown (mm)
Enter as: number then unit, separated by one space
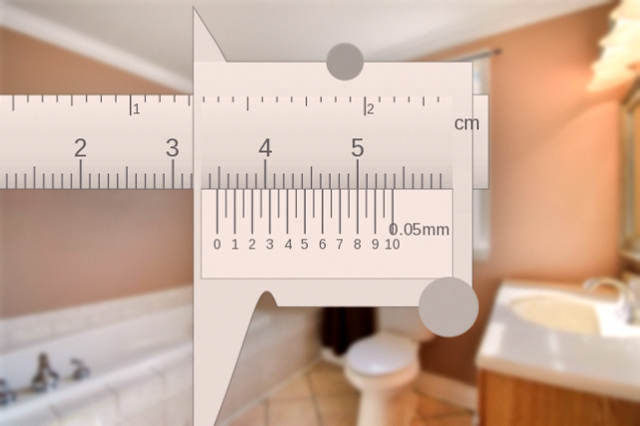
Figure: 34.8 mm
